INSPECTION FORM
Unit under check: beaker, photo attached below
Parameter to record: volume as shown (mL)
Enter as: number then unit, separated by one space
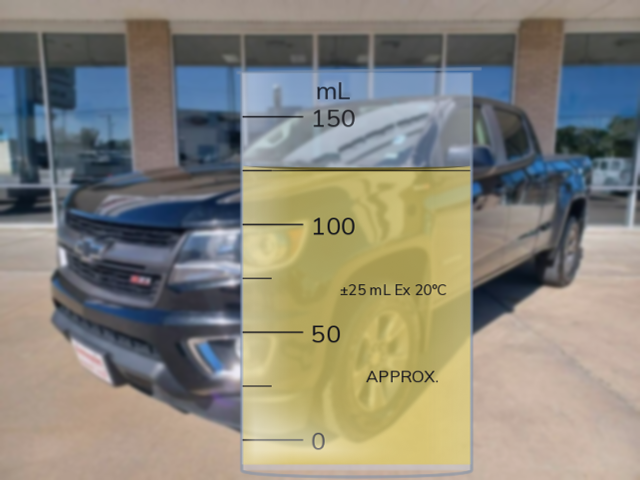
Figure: 125 mL
